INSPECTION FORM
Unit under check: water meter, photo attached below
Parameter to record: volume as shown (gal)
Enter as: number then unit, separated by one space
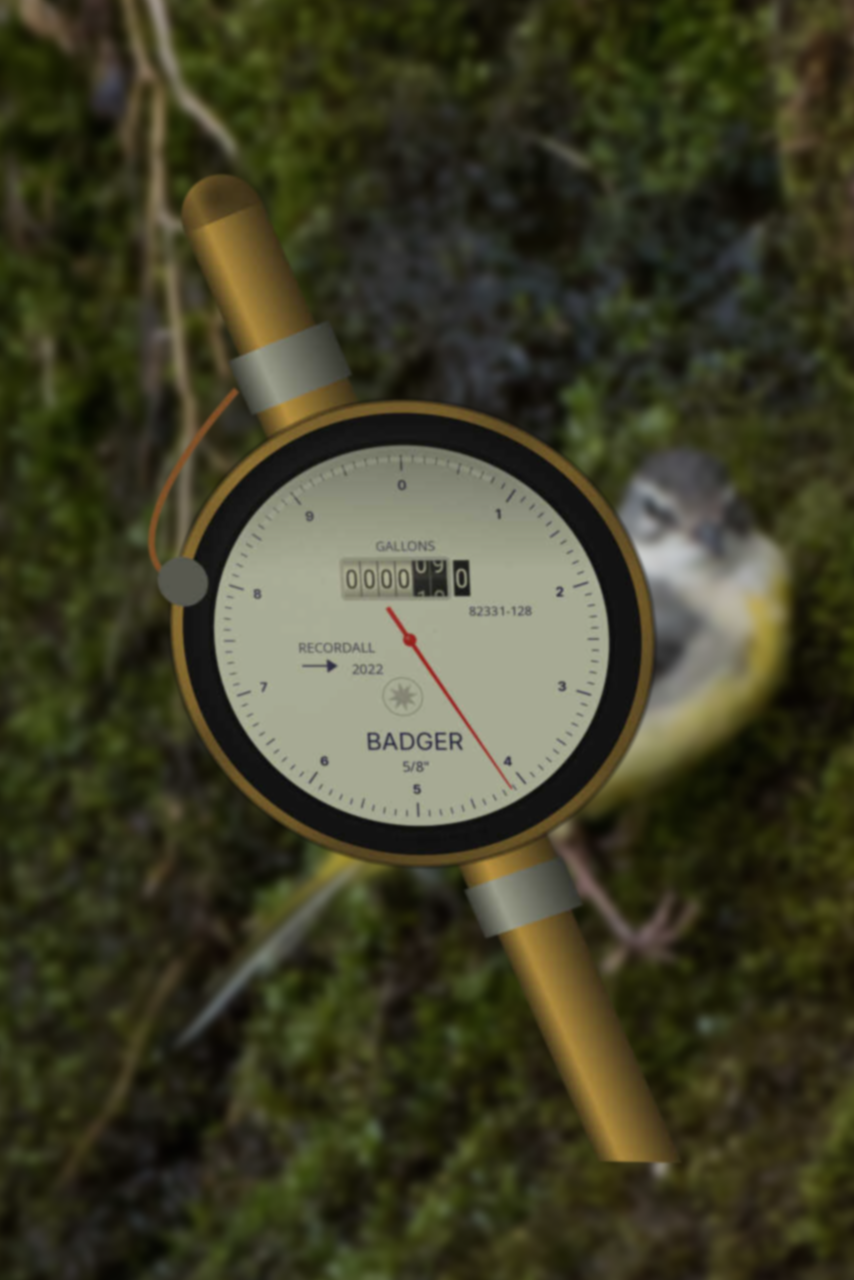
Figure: 94.1 gal
